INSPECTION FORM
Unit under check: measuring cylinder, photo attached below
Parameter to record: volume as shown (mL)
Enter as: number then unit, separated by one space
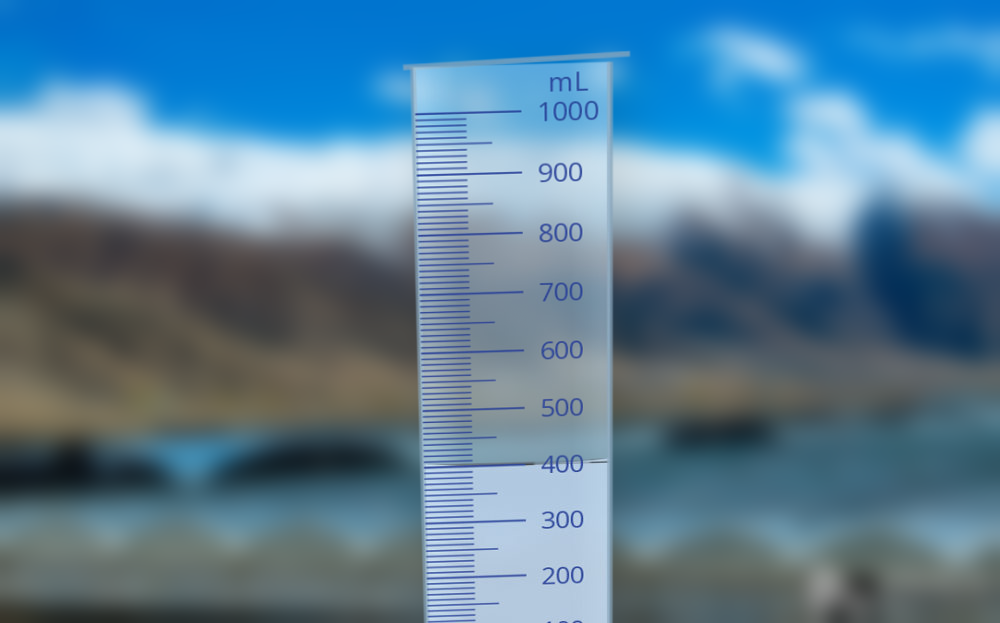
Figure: 400 mL
